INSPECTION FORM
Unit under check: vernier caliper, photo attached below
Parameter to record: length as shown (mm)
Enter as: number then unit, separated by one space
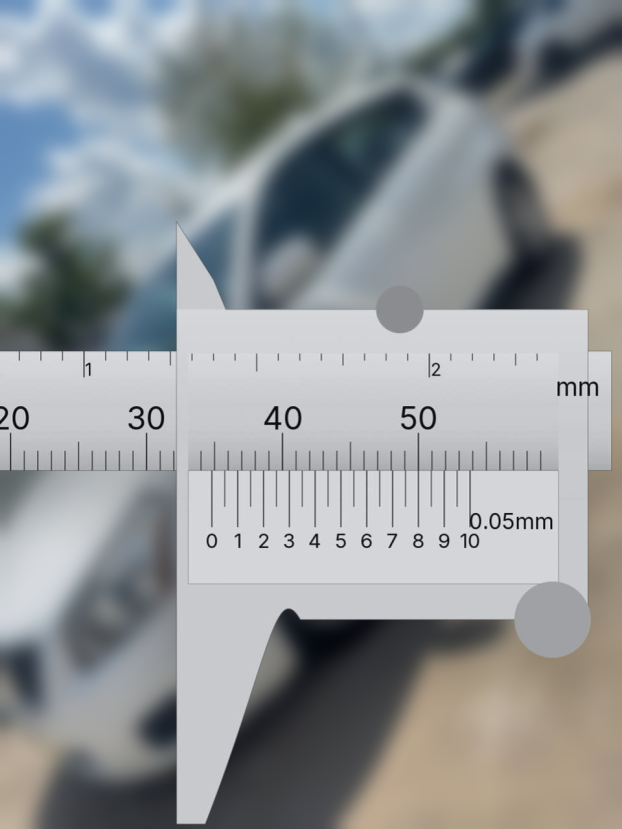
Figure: 34.8 mm
